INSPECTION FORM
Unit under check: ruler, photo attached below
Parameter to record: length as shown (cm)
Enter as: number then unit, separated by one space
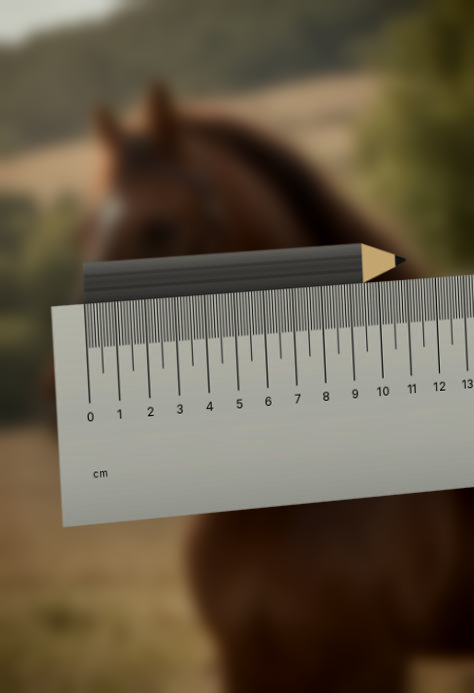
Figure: 11 cm
